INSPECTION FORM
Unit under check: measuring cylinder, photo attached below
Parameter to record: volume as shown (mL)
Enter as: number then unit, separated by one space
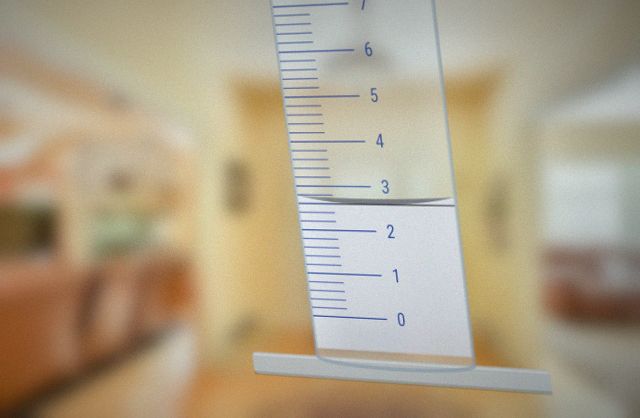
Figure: 2.6 mL
